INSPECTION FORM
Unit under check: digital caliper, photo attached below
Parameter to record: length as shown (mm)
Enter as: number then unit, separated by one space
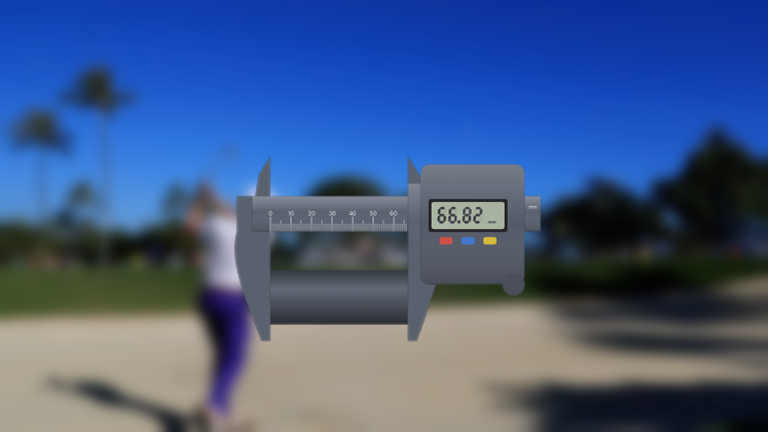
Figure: 66.82 mm
